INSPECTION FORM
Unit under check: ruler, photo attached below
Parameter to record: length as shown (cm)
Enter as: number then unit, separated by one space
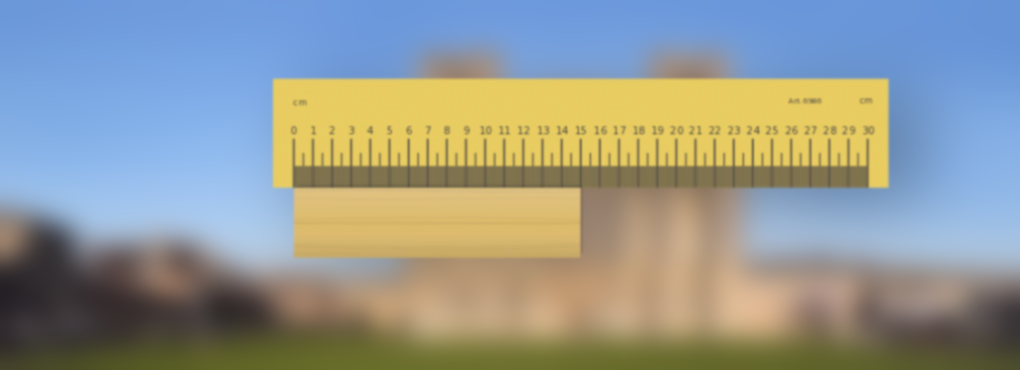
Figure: 15 cm
